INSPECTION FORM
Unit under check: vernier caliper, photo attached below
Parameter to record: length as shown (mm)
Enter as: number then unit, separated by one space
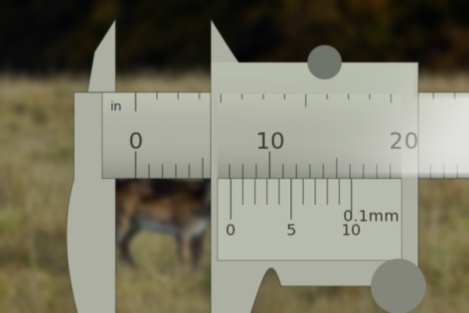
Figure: 7.1 mm
